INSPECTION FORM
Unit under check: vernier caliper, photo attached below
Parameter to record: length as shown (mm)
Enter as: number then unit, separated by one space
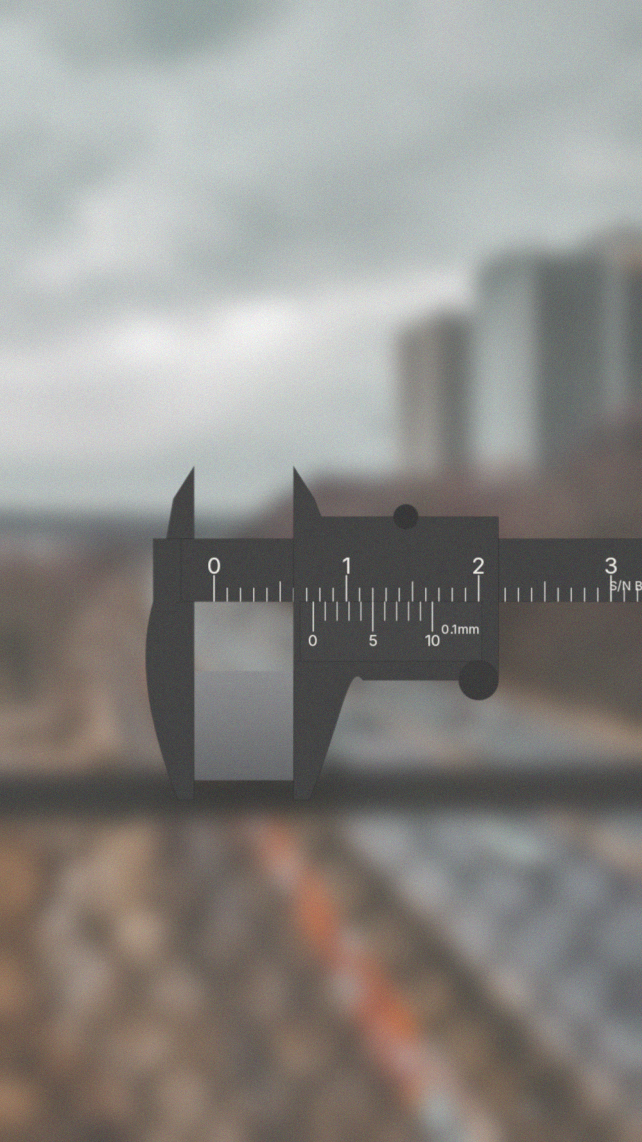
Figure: 7.5 mm
